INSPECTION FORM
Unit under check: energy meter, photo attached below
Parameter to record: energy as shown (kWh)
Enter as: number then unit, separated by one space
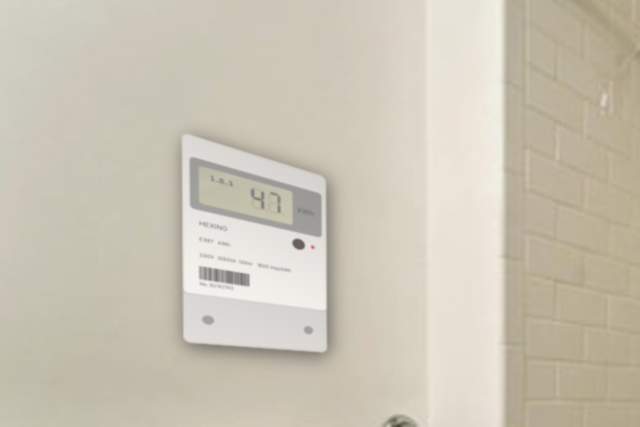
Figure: 47 kWh
